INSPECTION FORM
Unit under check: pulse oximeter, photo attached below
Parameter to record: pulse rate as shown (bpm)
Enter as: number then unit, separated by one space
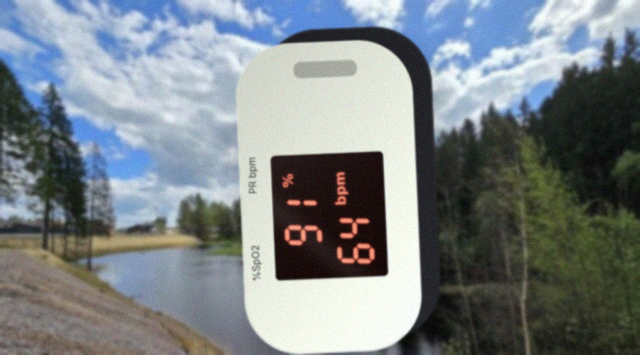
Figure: 64 bpm
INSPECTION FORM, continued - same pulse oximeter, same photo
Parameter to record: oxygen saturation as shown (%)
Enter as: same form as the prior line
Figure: 91 %
